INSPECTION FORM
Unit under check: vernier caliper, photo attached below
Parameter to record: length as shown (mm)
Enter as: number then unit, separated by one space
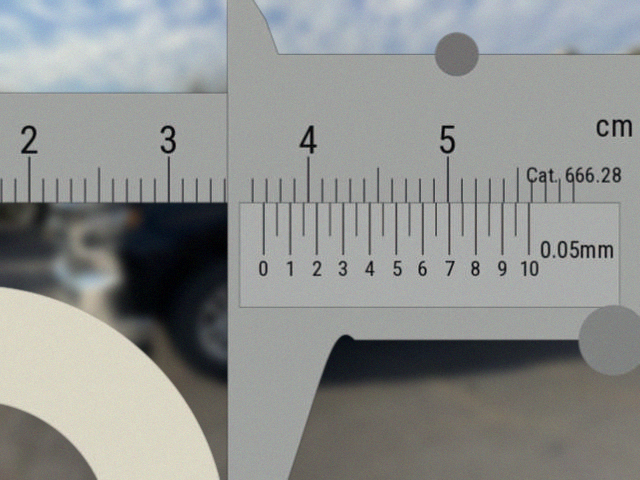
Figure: 36.8 mm
